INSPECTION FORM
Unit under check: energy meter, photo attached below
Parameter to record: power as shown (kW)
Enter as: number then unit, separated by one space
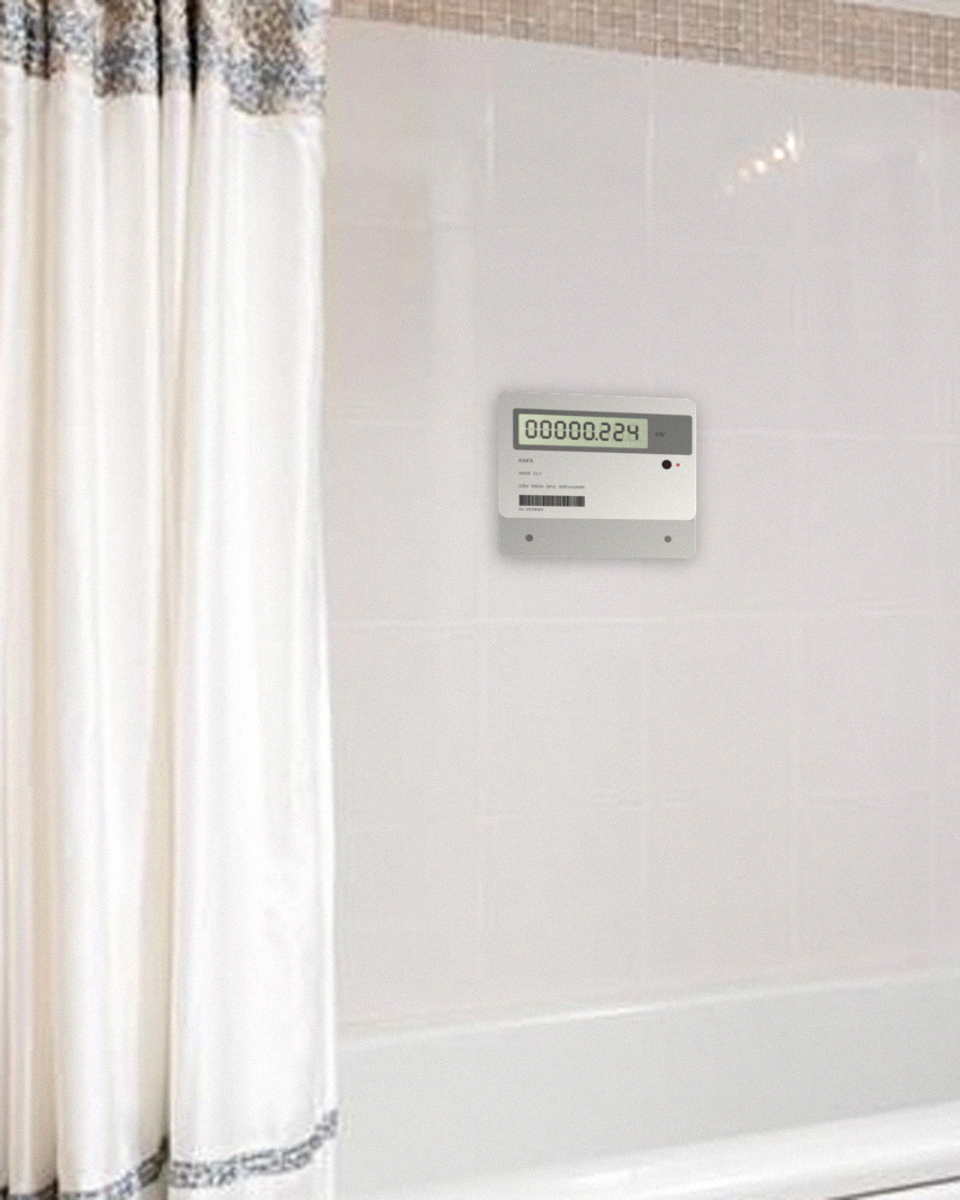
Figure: 0.224 kW
